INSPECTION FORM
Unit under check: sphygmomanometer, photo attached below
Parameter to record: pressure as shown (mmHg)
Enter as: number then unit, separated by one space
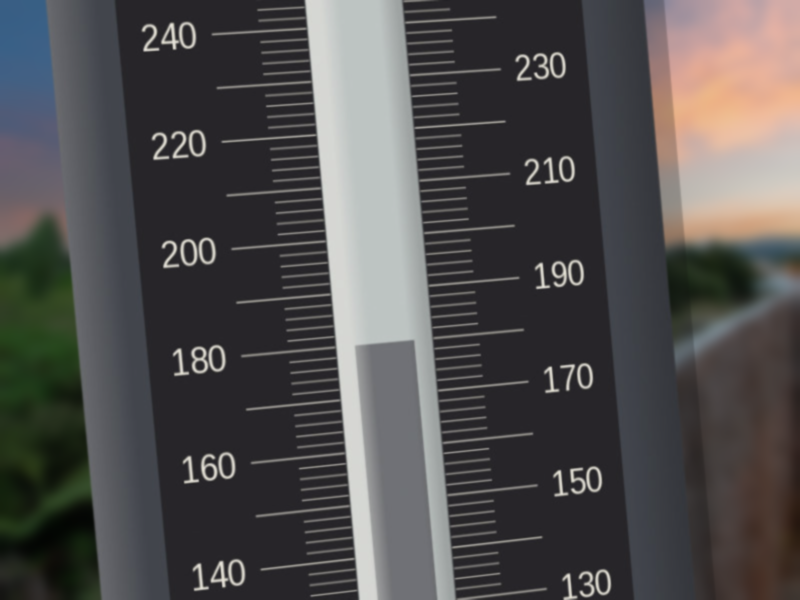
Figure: 180 mmHg
